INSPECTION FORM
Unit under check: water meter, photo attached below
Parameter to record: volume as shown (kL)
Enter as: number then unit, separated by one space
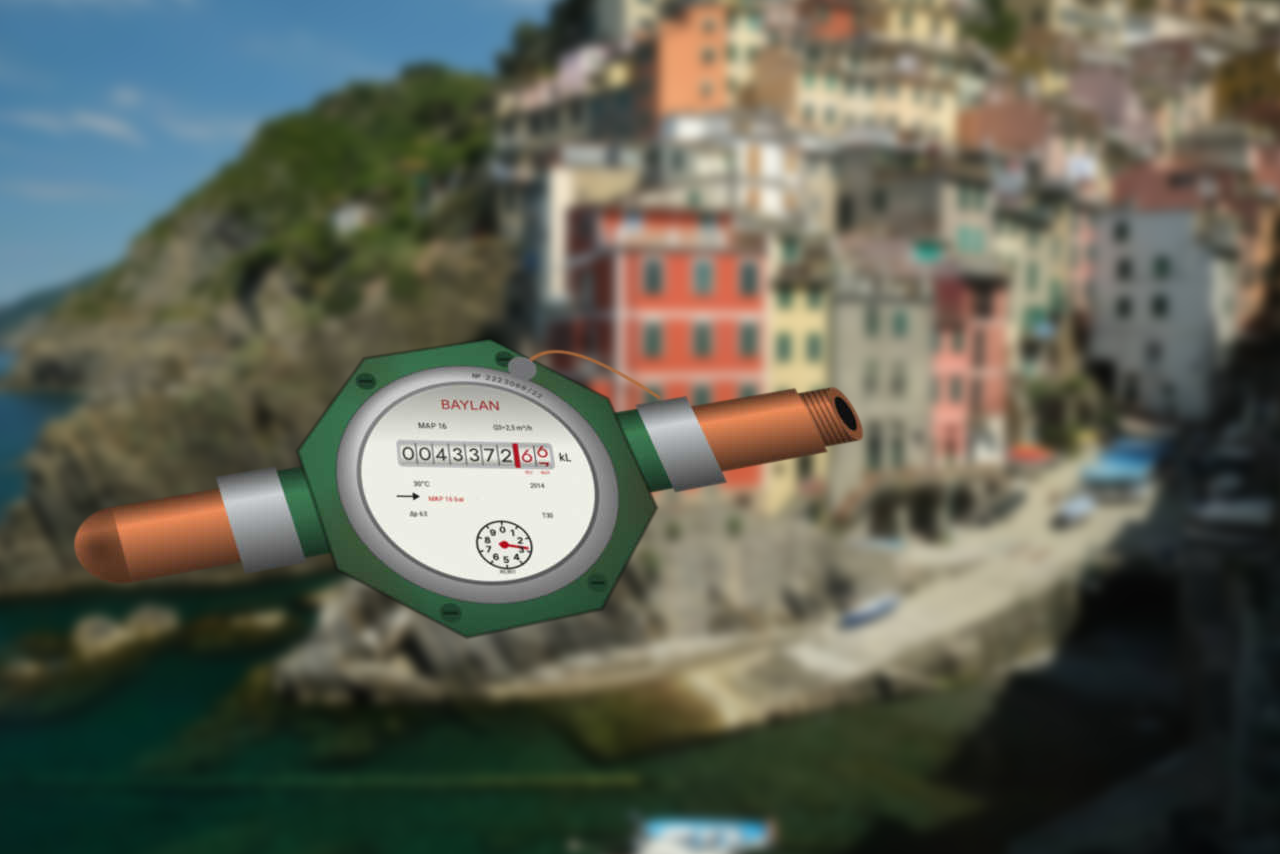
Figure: 43372.662 kL
